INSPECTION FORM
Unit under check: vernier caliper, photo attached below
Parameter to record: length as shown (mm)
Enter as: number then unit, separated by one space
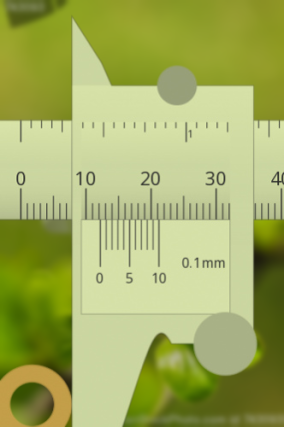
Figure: 12.2 mm
